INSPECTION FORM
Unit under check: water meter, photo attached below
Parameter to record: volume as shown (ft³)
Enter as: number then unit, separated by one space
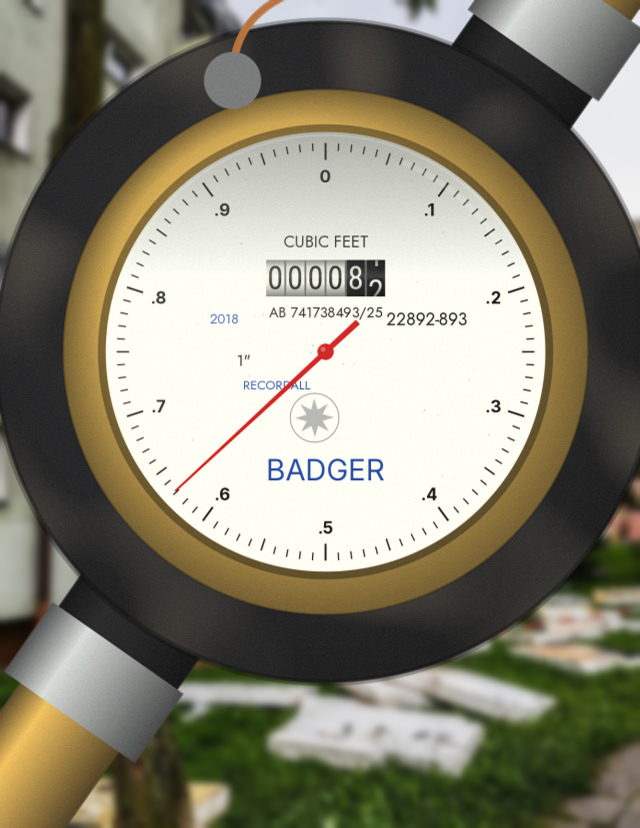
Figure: 81.63 ft³
